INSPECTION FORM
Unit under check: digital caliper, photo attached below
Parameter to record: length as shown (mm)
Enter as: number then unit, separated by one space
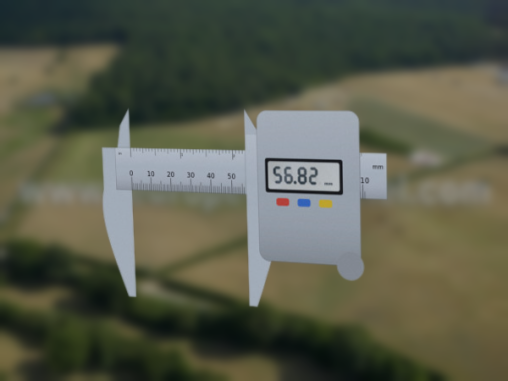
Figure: 56.82 mm
